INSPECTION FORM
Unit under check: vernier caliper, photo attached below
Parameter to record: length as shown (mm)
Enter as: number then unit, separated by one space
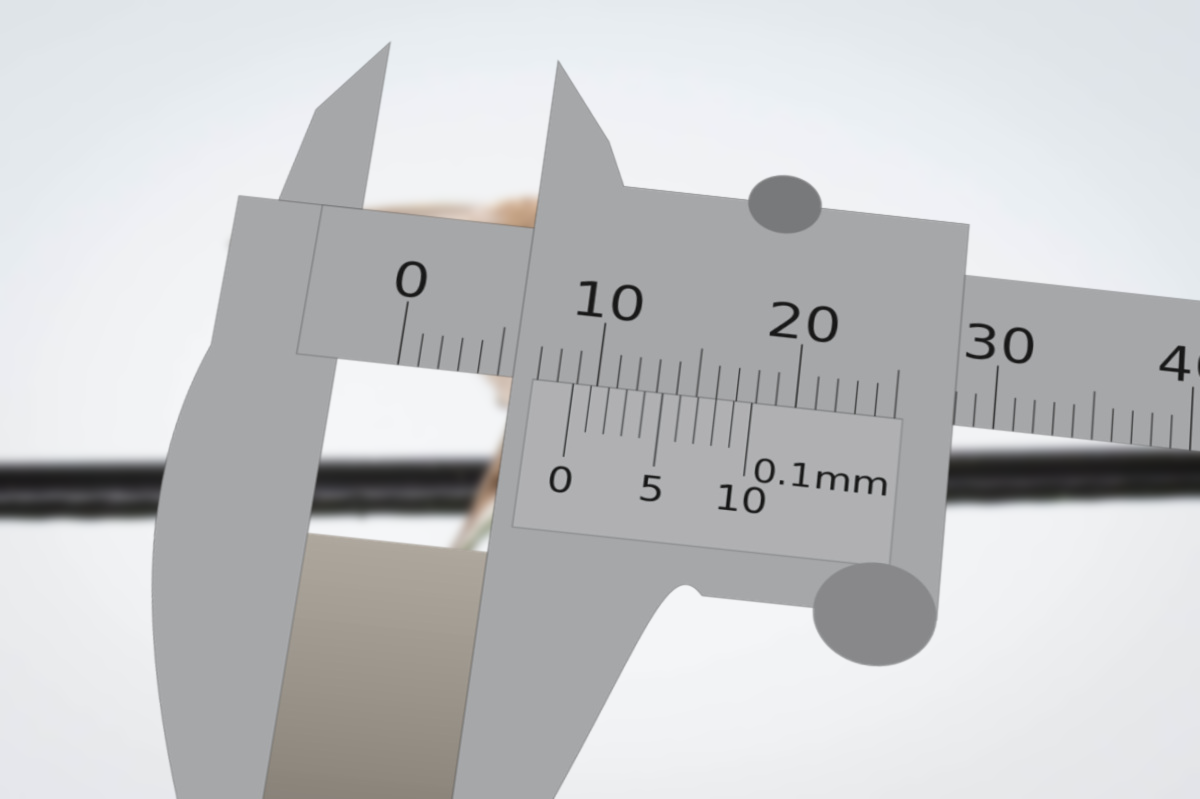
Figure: 8.8 mm
